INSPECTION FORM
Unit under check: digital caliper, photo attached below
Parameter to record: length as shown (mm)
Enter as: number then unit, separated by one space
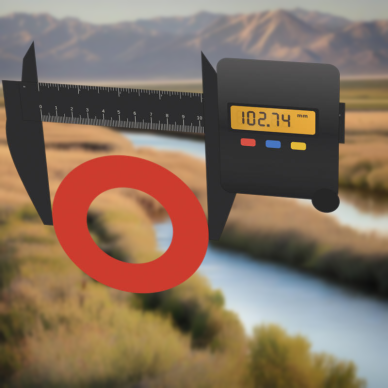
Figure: 102.74 mm
